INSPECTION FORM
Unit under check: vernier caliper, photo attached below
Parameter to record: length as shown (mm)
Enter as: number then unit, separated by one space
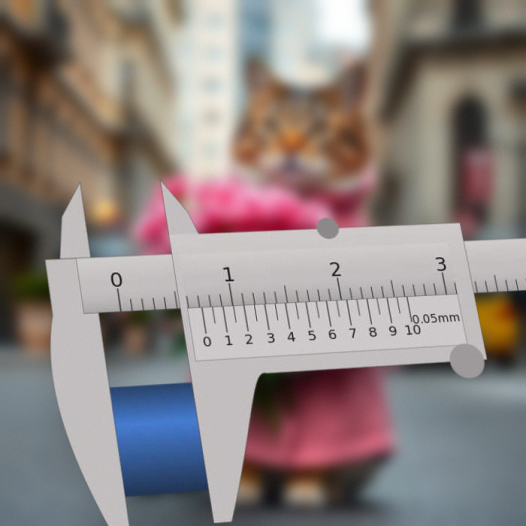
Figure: 7.2 mm
